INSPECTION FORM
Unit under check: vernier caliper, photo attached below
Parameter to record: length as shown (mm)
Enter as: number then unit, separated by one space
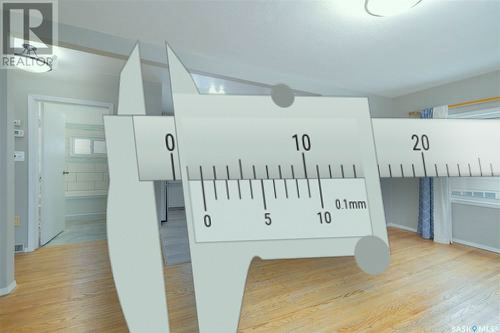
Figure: 2.0 mm
